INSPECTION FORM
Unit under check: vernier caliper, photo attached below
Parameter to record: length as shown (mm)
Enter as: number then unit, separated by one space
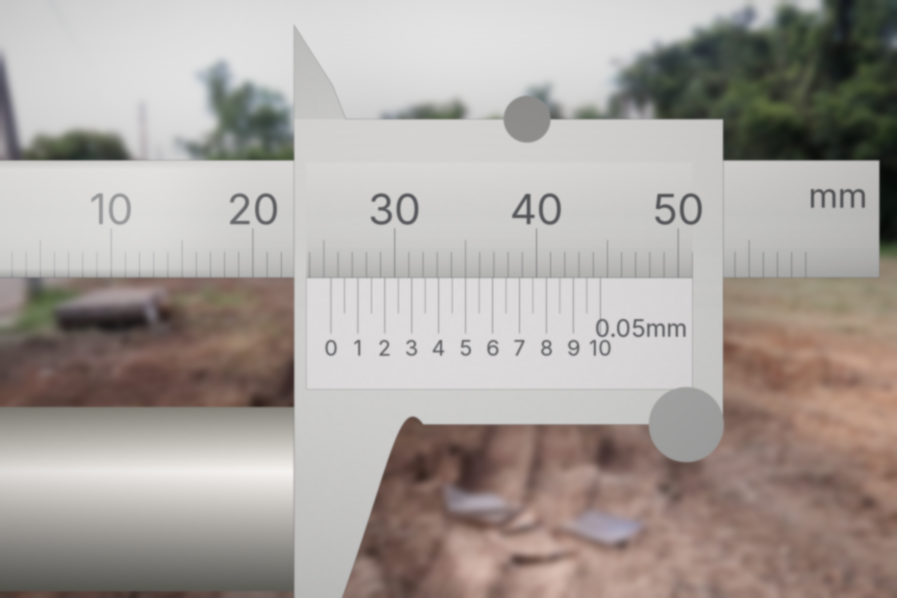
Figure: 25.5 mm
